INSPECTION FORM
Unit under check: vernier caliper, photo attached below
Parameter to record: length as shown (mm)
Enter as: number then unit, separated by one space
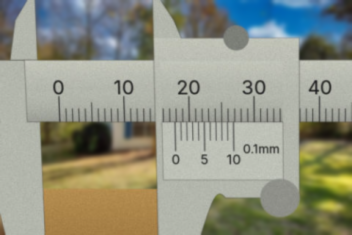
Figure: 17.8 mm
